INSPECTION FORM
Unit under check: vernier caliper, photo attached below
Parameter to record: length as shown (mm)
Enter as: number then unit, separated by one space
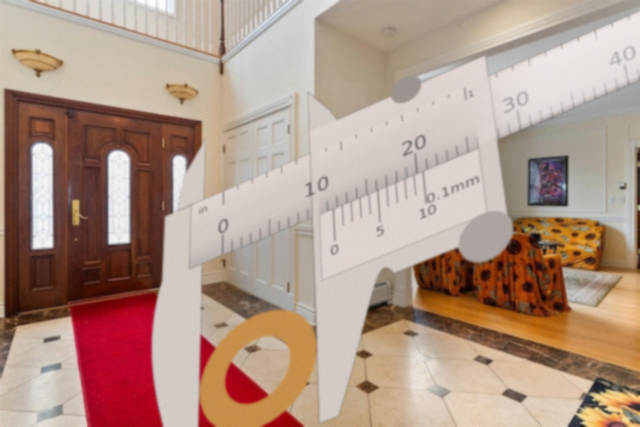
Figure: 11.6 mm
